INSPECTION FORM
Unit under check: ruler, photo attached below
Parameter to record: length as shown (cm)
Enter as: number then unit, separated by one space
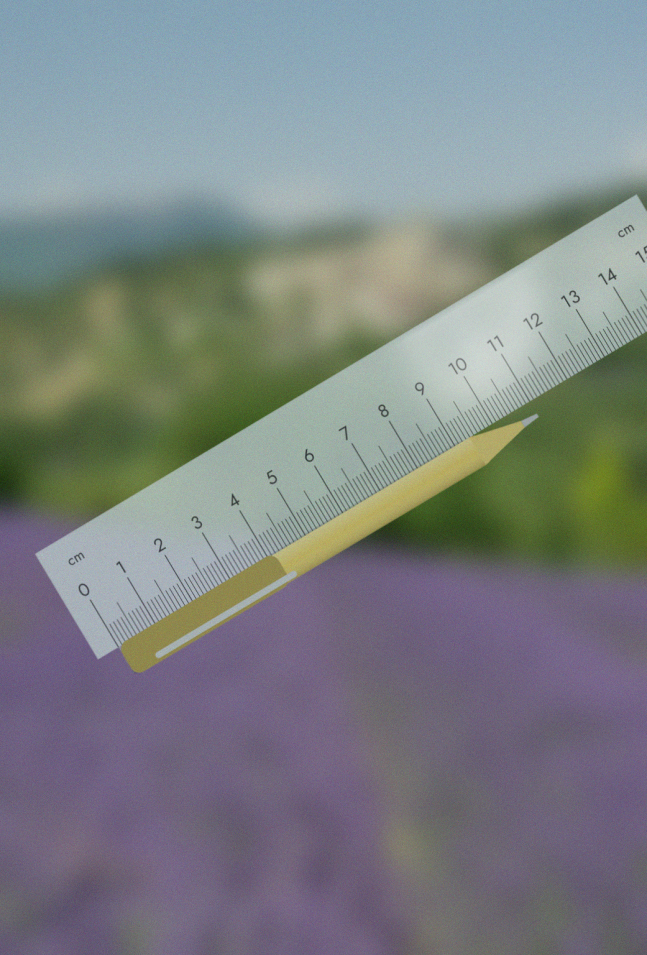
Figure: 11 cm
